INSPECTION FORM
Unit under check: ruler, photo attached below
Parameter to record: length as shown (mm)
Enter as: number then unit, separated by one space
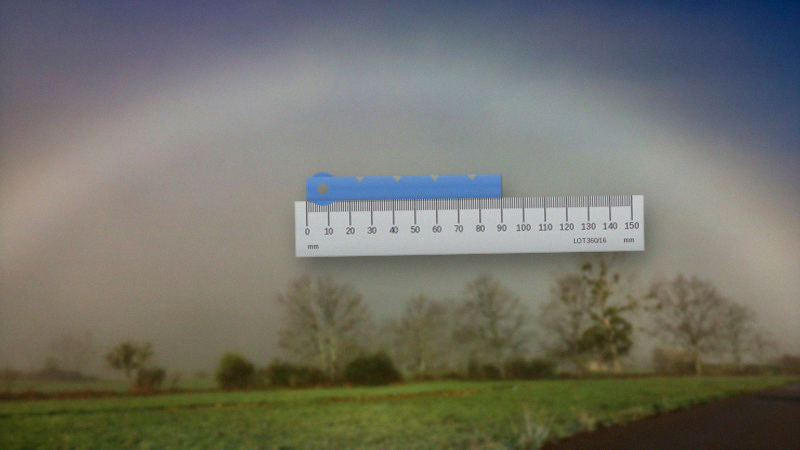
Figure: 90 mm
